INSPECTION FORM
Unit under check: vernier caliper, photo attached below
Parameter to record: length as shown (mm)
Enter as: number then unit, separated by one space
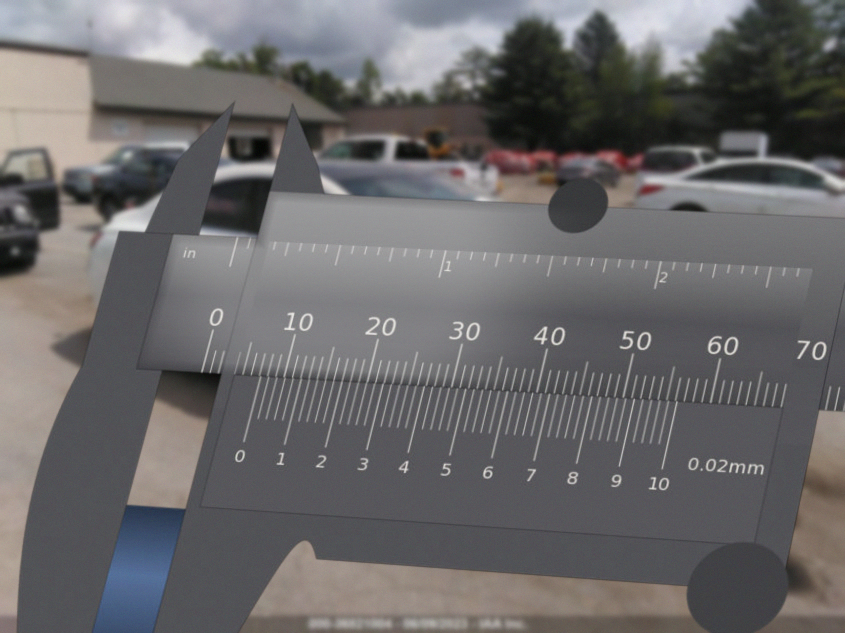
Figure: 7.2 mm
